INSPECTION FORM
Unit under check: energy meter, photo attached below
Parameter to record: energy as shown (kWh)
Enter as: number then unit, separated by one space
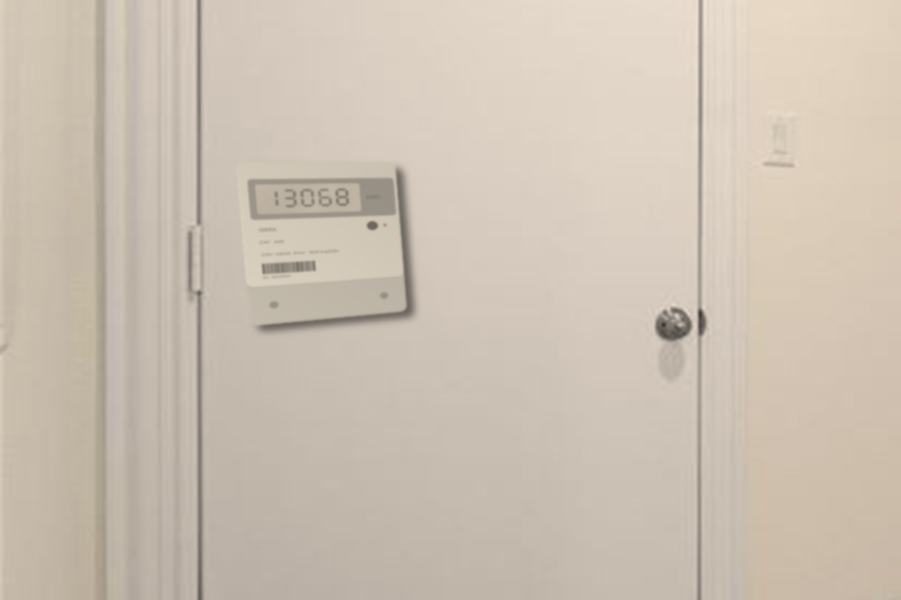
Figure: 13068 kWh
